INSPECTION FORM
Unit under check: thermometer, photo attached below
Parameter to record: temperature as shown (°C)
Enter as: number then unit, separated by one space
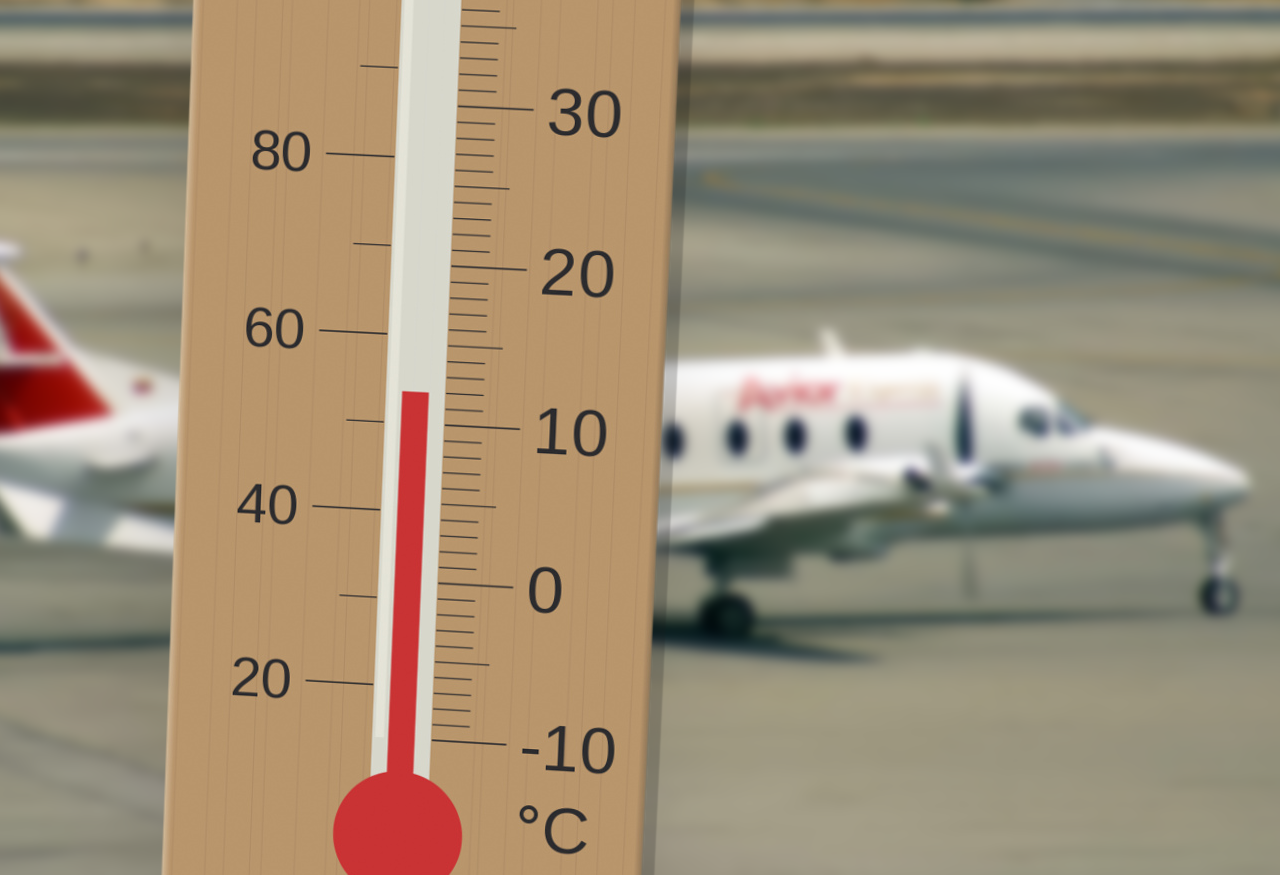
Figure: 12 °C
